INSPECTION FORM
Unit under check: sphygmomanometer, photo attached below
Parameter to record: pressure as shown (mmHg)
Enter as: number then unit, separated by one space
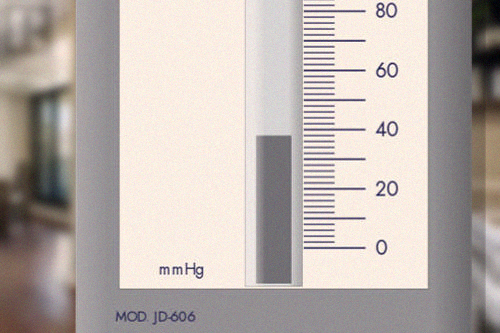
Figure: 38 mmHg
